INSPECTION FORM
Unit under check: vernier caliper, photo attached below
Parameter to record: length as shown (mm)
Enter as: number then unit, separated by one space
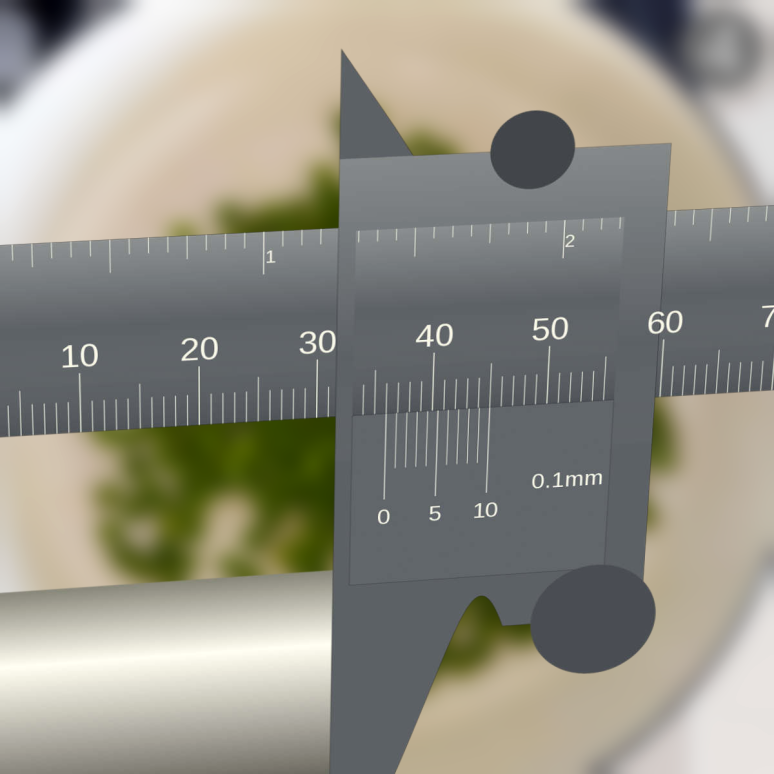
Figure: 36.0 mm
